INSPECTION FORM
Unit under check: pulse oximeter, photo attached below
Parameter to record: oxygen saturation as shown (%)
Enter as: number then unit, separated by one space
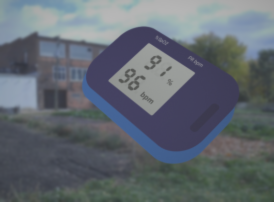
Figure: 91 %
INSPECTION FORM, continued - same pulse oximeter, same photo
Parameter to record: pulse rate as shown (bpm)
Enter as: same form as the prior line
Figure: 96 bpm
